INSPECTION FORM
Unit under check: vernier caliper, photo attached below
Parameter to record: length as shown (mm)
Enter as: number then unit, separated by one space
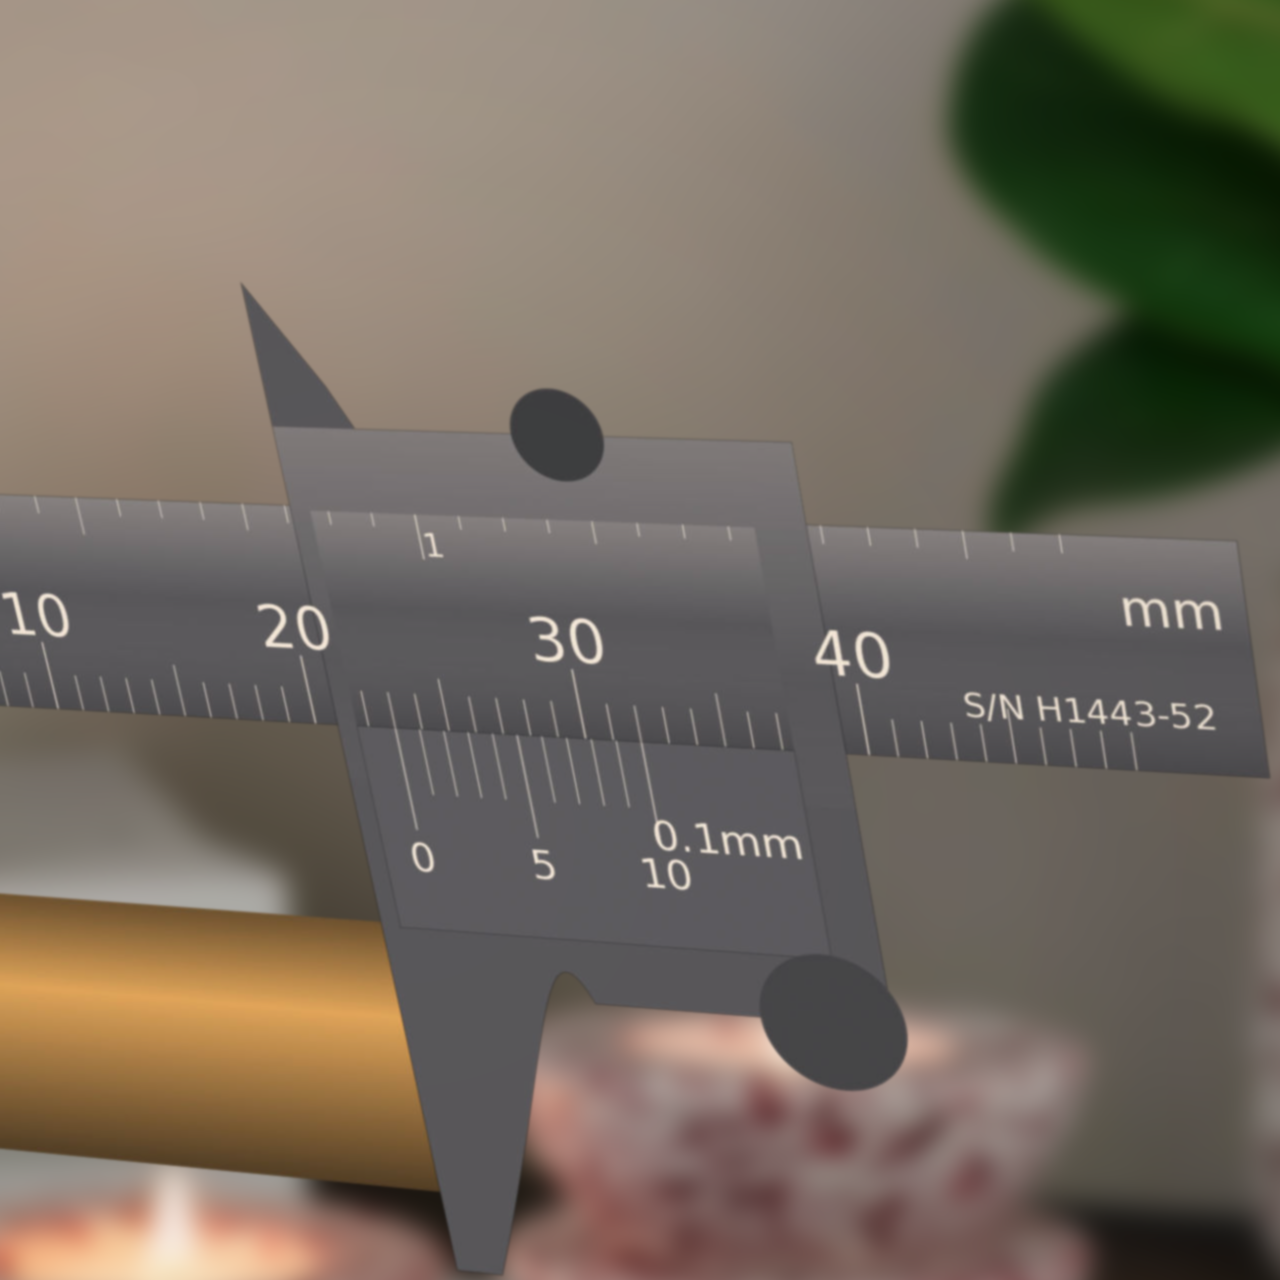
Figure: 23.0 mm
